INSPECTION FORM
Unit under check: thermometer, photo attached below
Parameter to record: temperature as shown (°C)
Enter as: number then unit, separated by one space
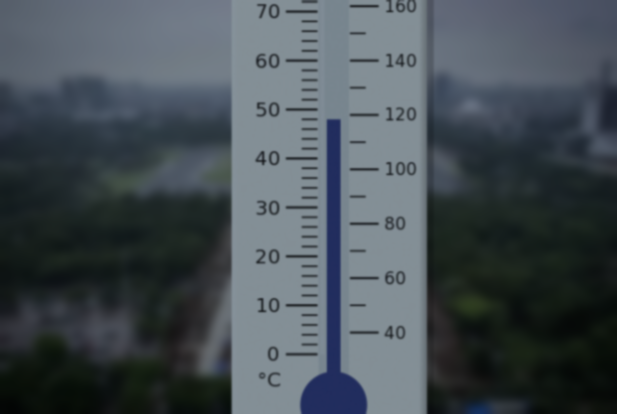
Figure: 48 °C
